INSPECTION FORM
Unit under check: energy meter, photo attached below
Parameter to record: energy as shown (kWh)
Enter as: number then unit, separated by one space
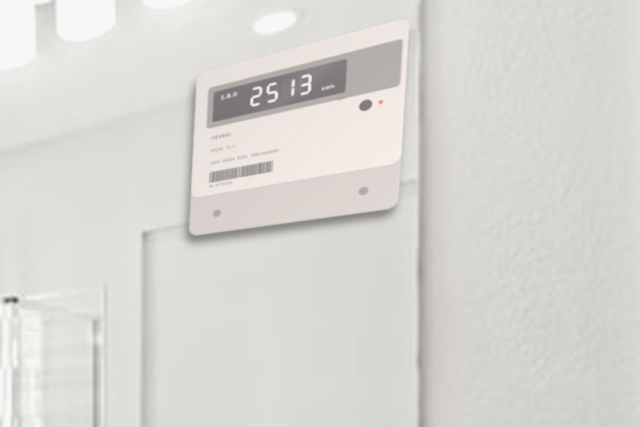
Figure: 2513 kWh
